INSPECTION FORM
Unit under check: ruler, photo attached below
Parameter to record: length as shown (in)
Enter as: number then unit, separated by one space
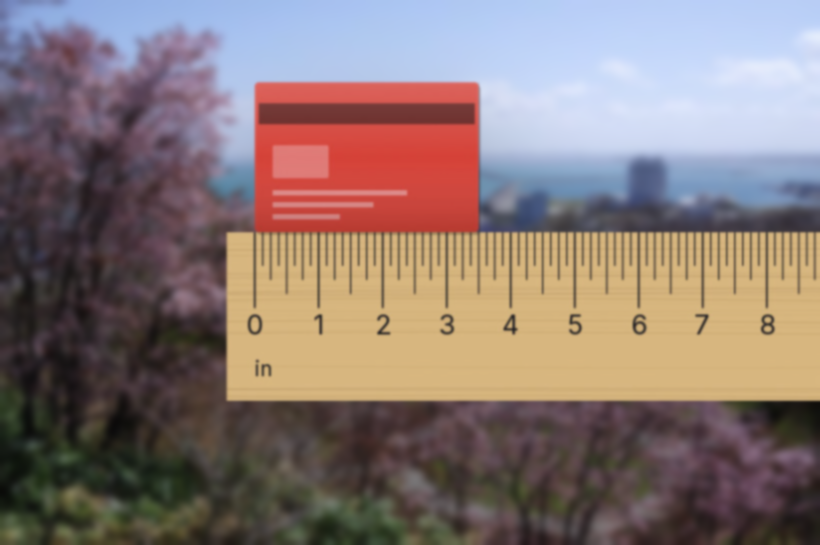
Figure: 3.5 in
